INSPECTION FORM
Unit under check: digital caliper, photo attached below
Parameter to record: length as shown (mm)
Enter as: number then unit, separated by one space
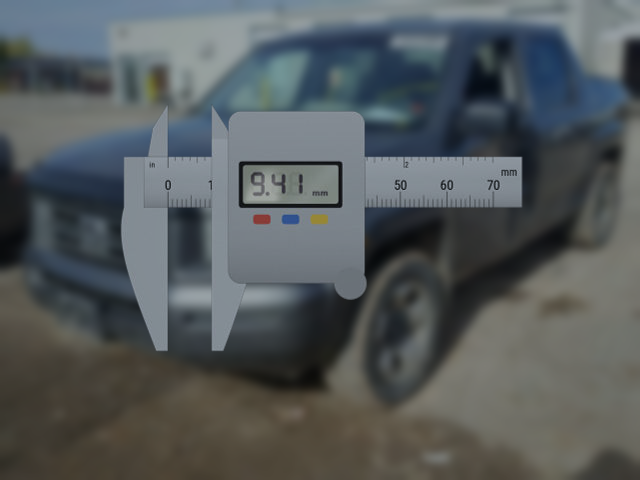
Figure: 9.41 mm
